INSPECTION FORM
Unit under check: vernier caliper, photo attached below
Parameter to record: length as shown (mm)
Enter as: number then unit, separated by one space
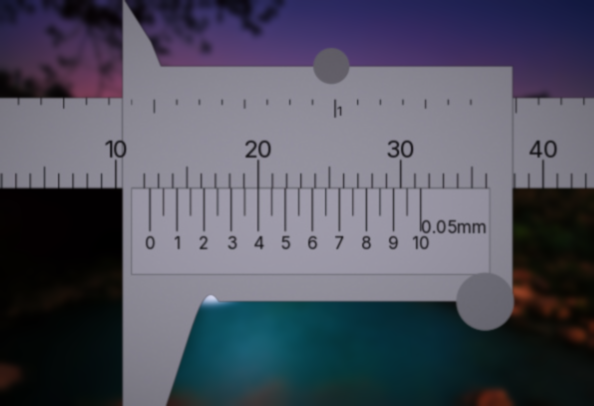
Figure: 12.4 mm
